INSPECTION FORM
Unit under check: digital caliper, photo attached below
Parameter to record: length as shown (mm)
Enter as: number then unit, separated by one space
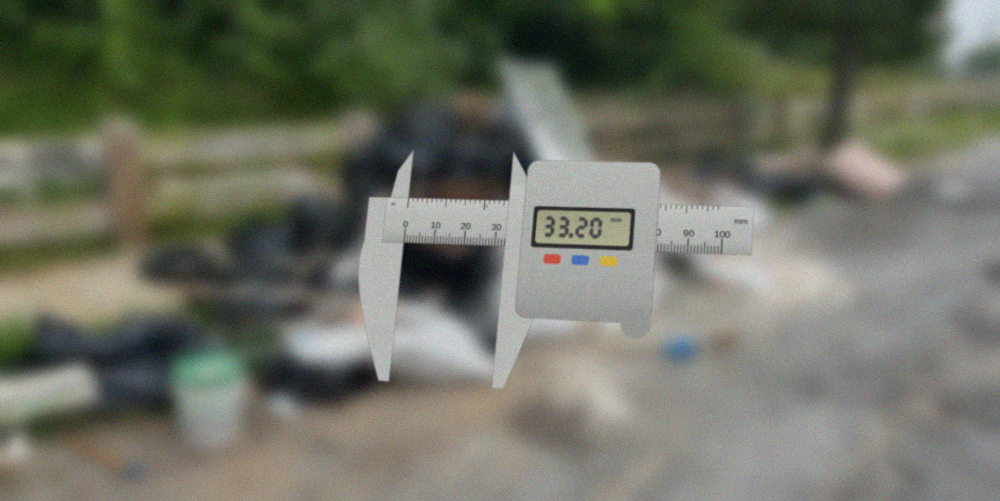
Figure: 33.20 mm
